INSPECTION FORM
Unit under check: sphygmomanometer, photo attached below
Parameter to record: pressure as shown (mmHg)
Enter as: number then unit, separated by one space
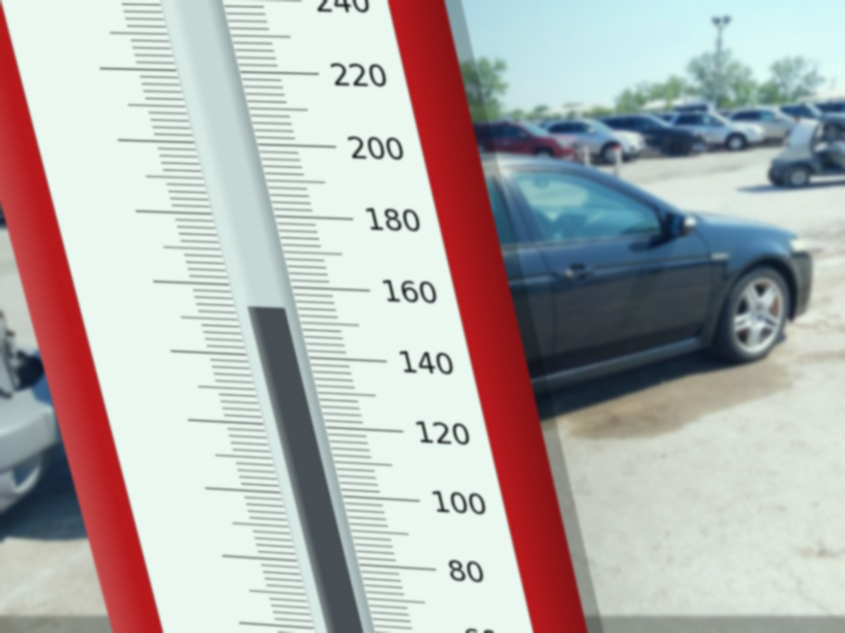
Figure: 154 mmHg
